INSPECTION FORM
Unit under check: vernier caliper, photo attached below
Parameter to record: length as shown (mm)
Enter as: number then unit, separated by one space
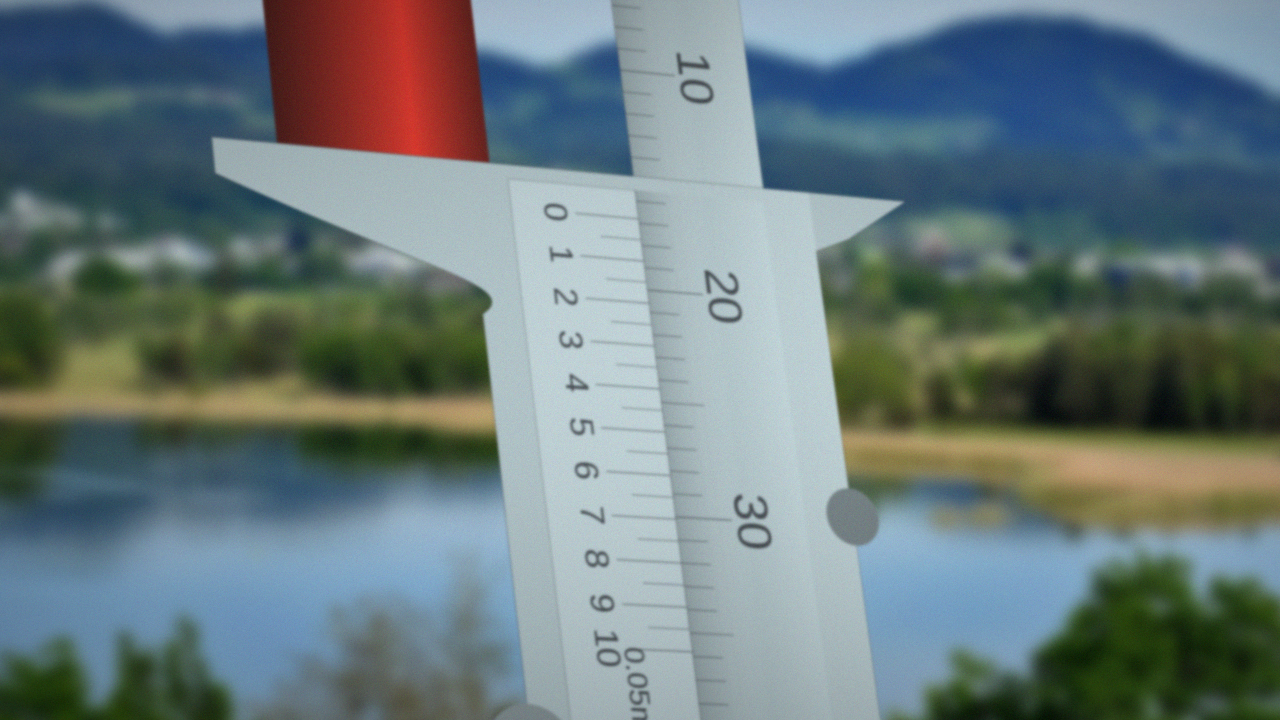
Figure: 16.8 mm
